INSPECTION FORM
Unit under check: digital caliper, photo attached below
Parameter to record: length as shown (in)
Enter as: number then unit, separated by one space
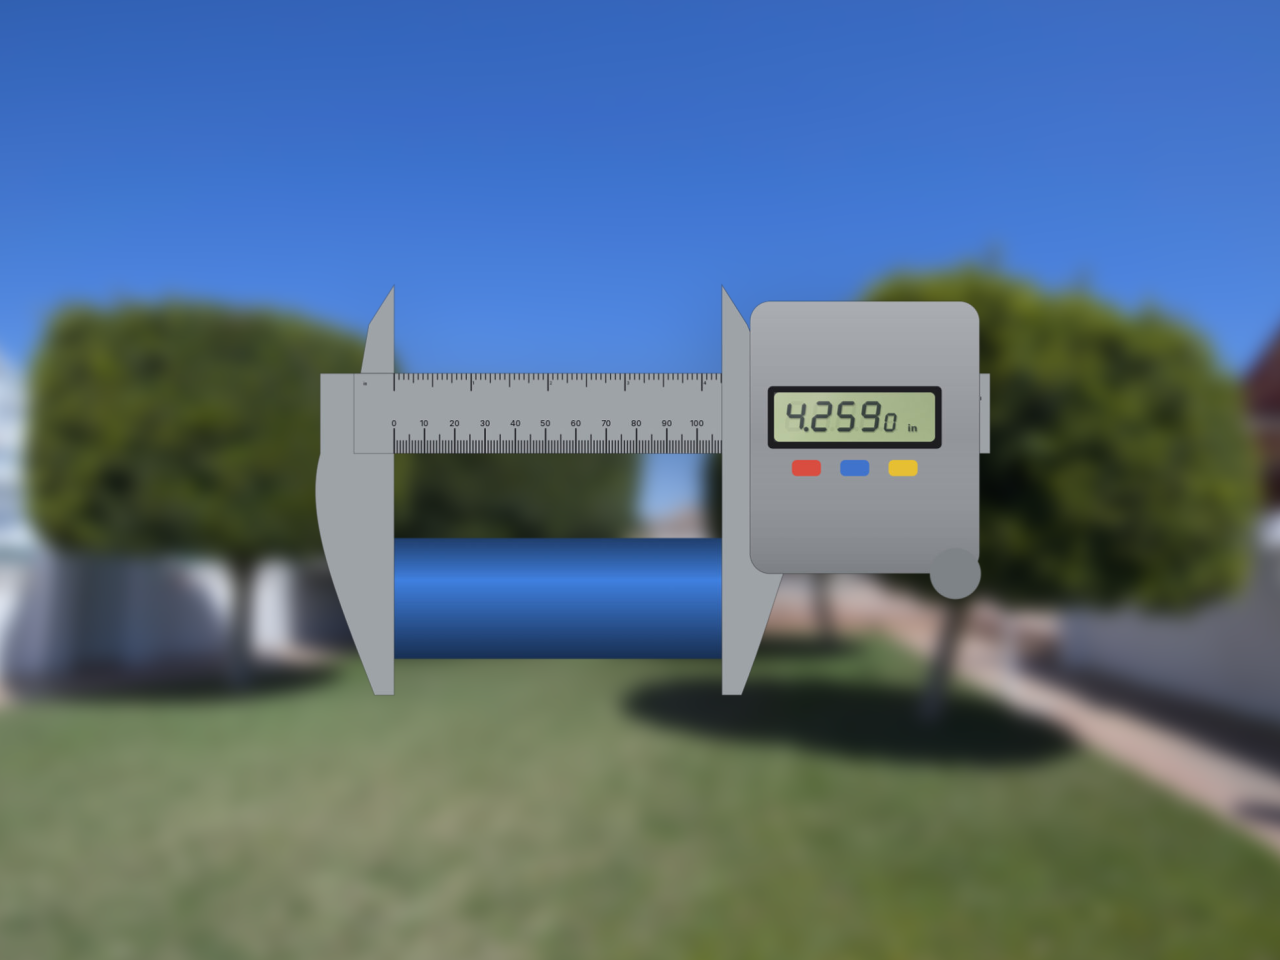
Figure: 4.2590 in
